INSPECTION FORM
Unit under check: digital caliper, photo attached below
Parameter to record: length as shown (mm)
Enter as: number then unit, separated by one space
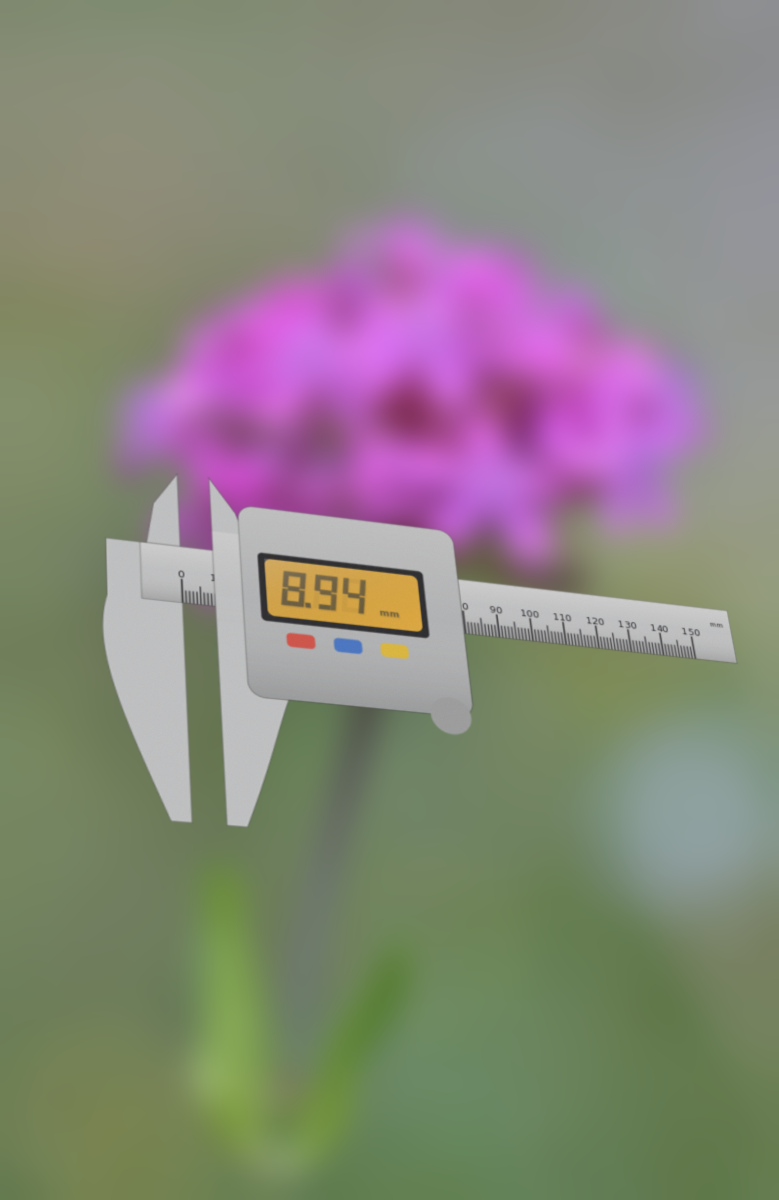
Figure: 8.94 mm
